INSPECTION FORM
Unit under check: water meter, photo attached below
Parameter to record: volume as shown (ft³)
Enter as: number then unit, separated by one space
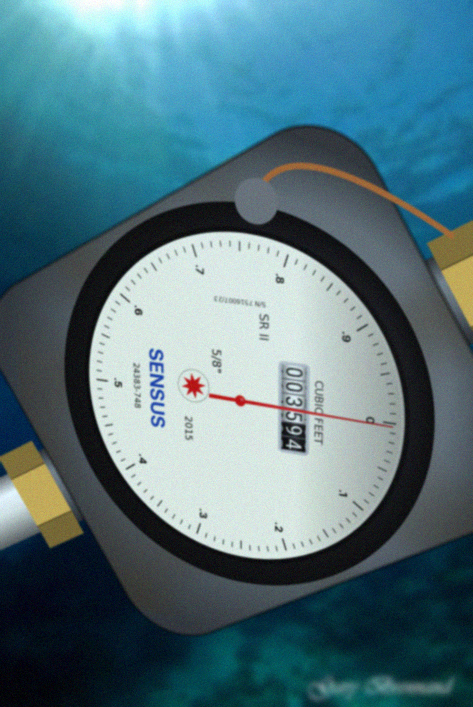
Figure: 3594.00 ft³
